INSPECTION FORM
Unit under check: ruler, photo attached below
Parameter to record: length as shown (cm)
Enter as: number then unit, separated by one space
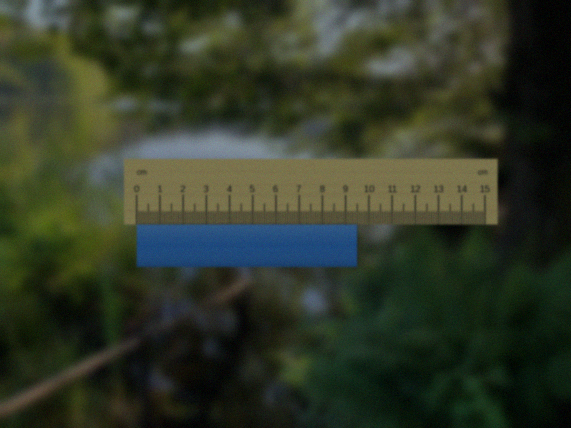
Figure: 9.5 cm
